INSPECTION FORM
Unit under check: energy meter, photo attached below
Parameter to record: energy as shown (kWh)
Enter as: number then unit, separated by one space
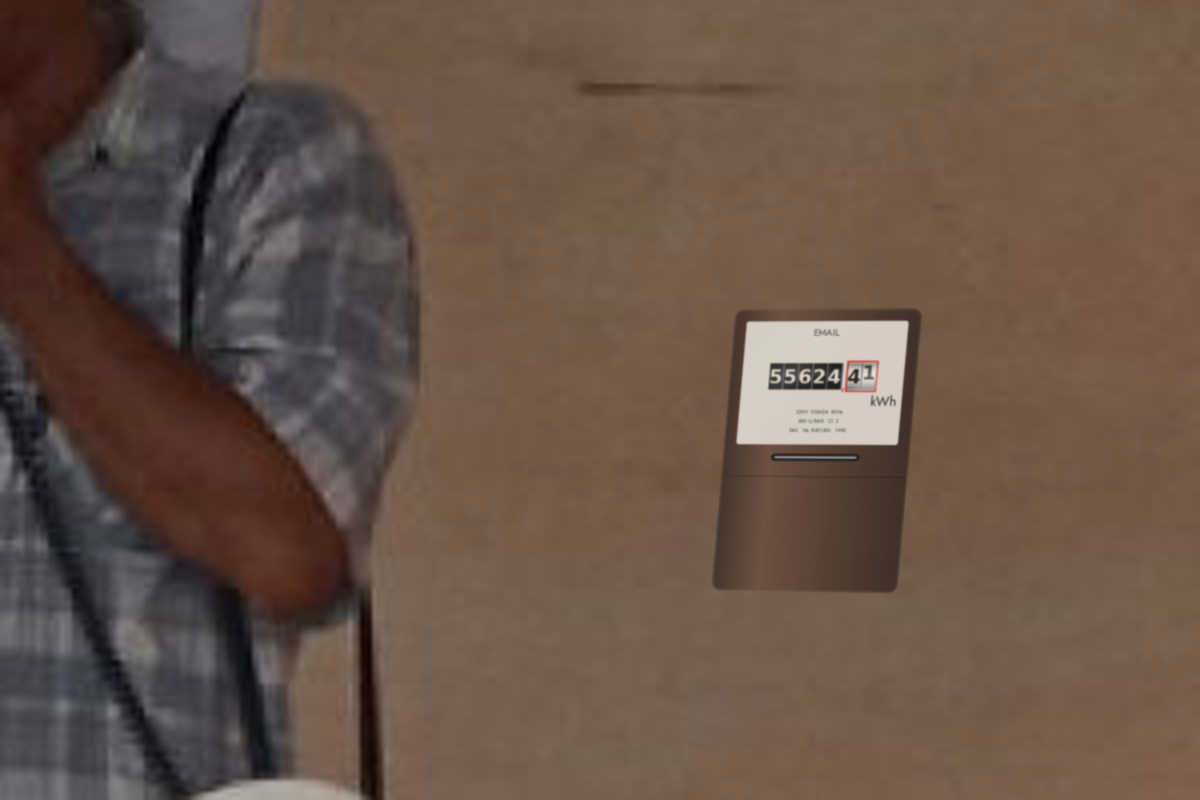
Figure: 55624.41 kWh
